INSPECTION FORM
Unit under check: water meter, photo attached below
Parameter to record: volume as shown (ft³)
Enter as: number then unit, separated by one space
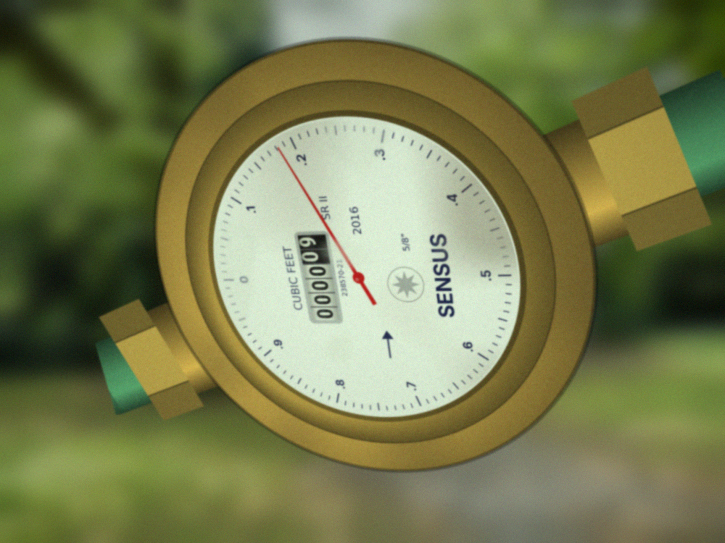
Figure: 9.18 ft³
